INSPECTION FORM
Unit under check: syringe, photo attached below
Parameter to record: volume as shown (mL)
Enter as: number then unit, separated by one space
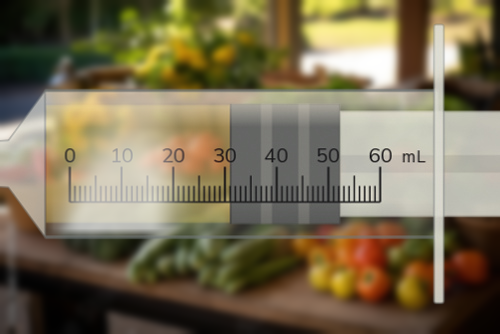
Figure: 31 mL
